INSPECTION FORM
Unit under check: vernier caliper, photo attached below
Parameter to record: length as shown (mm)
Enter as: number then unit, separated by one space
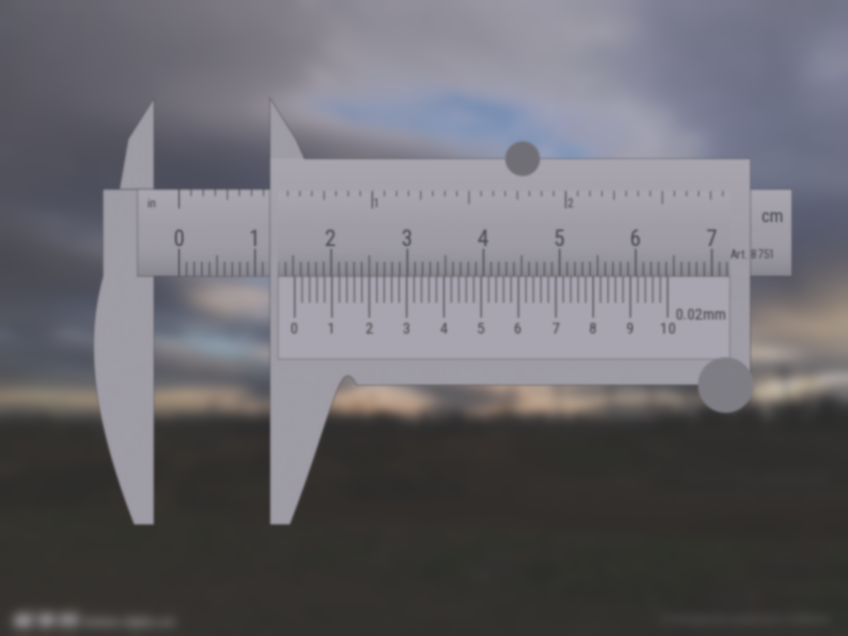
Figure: 15.2 mm
